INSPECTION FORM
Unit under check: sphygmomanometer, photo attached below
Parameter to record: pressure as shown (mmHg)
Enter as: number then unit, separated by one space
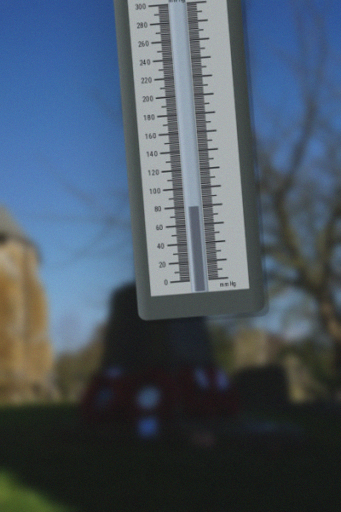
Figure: 80 mmHg
